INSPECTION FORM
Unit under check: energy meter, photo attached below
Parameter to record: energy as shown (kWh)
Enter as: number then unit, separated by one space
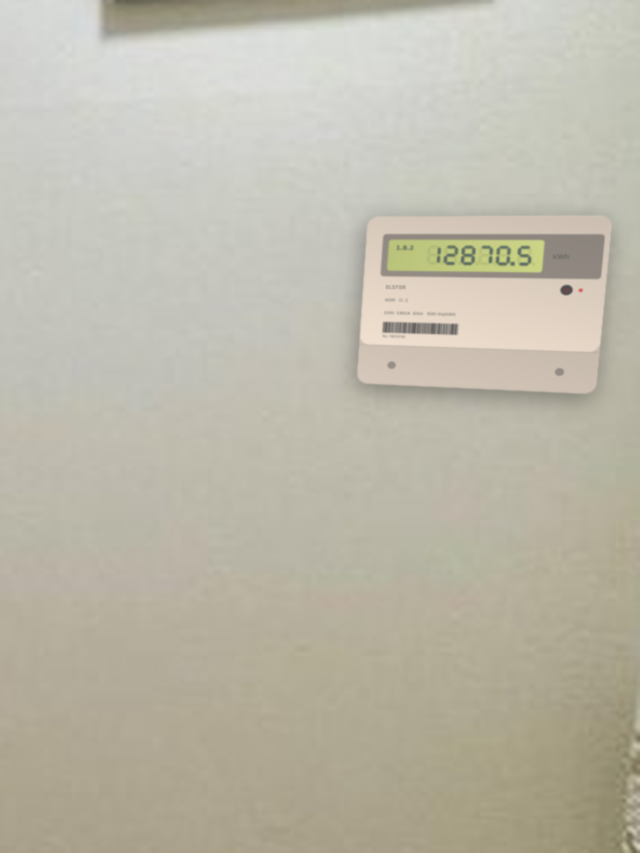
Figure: 12870.5 kWh
